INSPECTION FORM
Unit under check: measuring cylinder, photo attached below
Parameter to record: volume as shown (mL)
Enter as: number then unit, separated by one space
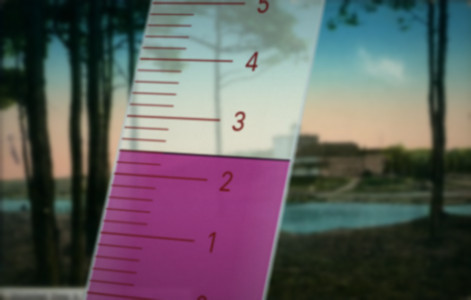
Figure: 2.4 mL
